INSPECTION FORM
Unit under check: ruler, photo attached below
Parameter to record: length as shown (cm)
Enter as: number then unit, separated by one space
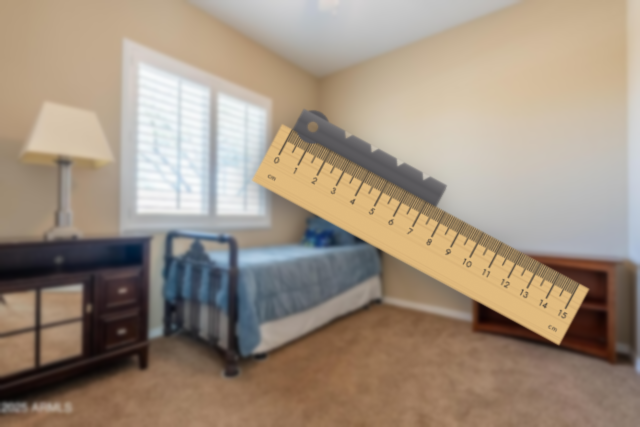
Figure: 7.5 cm
